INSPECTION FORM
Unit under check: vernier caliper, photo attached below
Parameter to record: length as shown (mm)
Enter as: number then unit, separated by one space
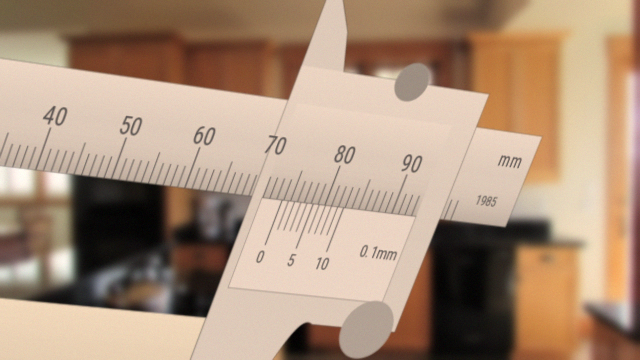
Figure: 73.8 mm
